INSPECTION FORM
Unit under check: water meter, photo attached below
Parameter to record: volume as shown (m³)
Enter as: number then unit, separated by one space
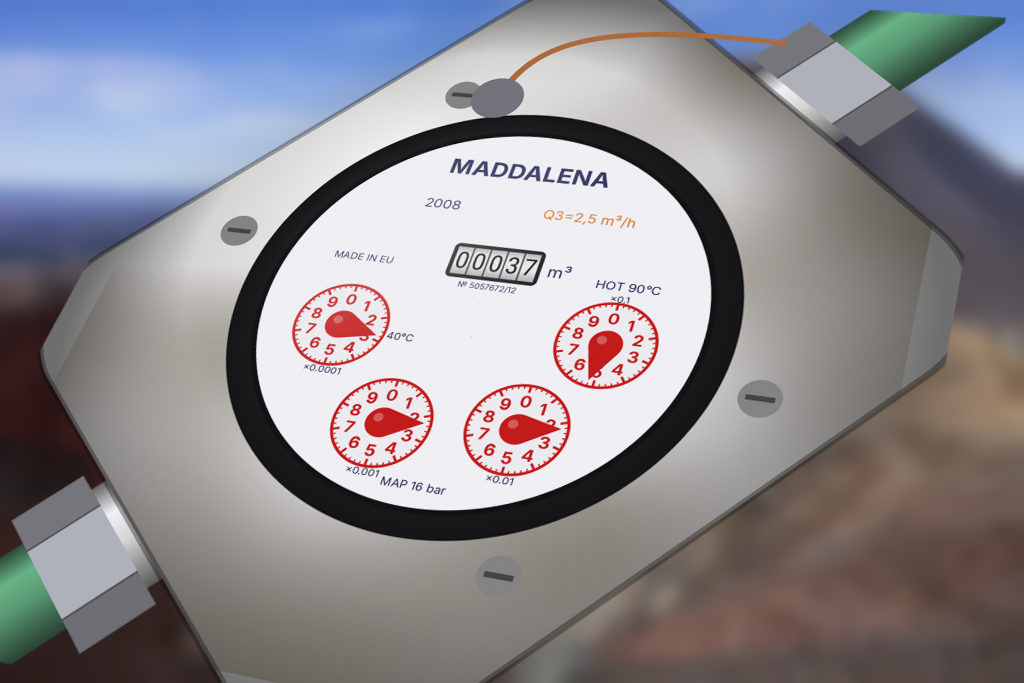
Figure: 37.5222 m³
